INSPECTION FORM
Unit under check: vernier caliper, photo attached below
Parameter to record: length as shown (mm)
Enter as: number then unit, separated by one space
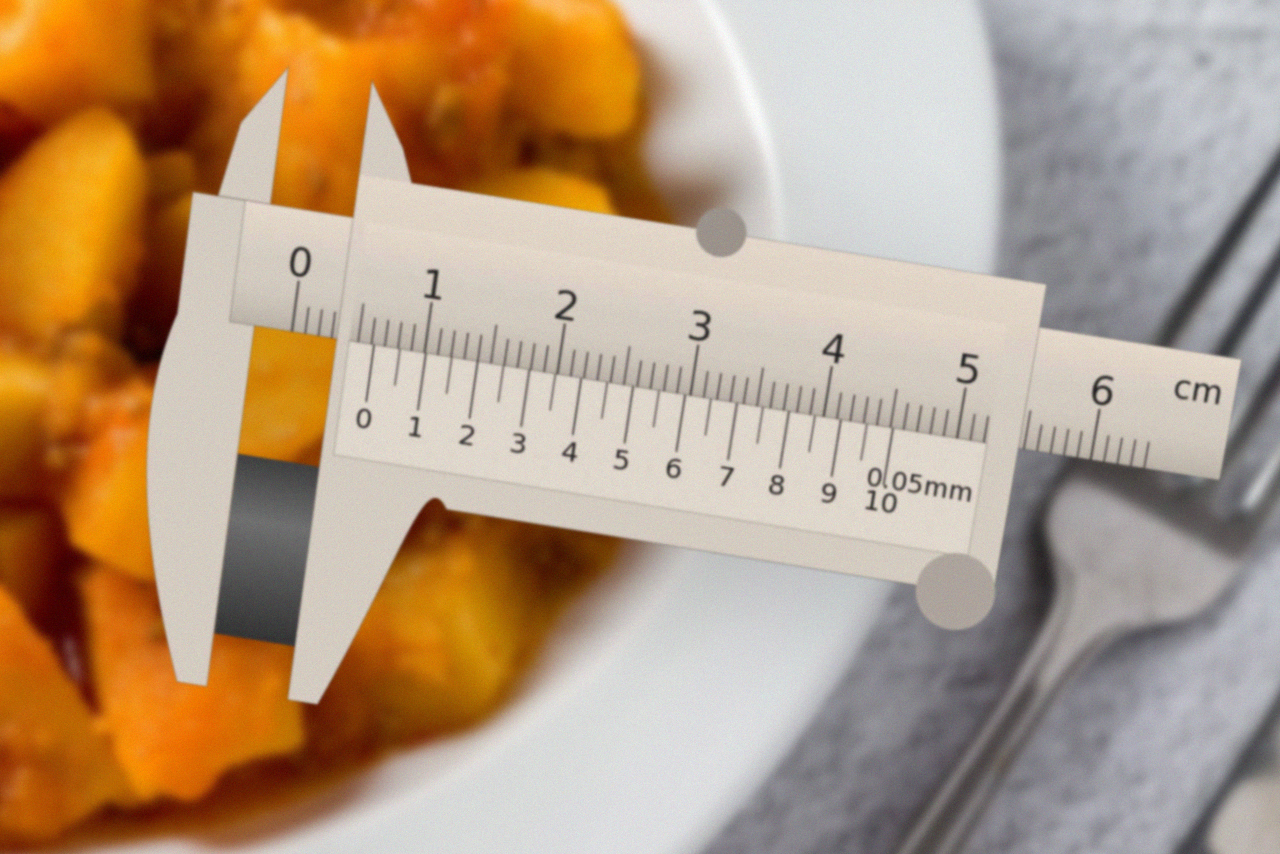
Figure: 6.2 mm
